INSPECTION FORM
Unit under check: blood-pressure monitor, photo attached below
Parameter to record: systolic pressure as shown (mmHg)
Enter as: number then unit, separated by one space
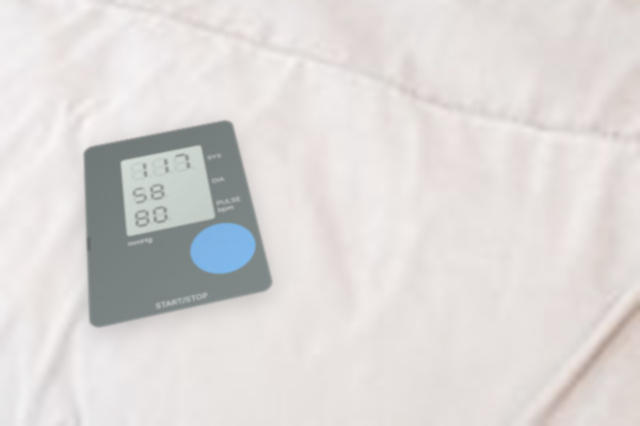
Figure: 117 mmHg
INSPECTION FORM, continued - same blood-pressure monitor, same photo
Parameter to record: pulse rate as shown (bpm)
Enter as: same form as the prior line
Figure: 80 bpm
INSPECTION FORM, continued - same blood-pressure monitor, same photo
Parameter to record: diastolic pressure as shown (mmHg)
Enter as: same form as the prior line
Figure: 58 mmHg
